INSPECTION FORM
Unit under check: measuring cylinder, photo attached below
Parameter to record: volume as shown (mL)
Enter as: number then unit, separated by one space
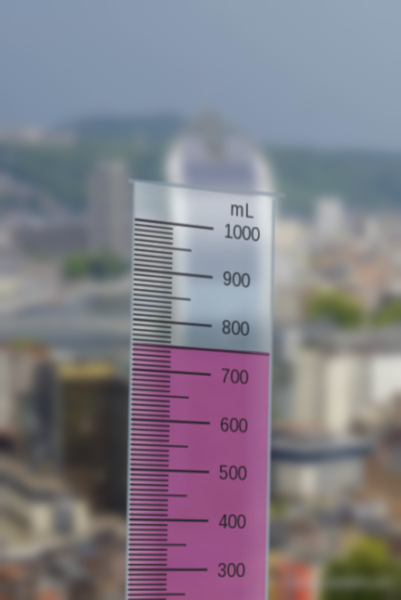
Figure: 750 mL
